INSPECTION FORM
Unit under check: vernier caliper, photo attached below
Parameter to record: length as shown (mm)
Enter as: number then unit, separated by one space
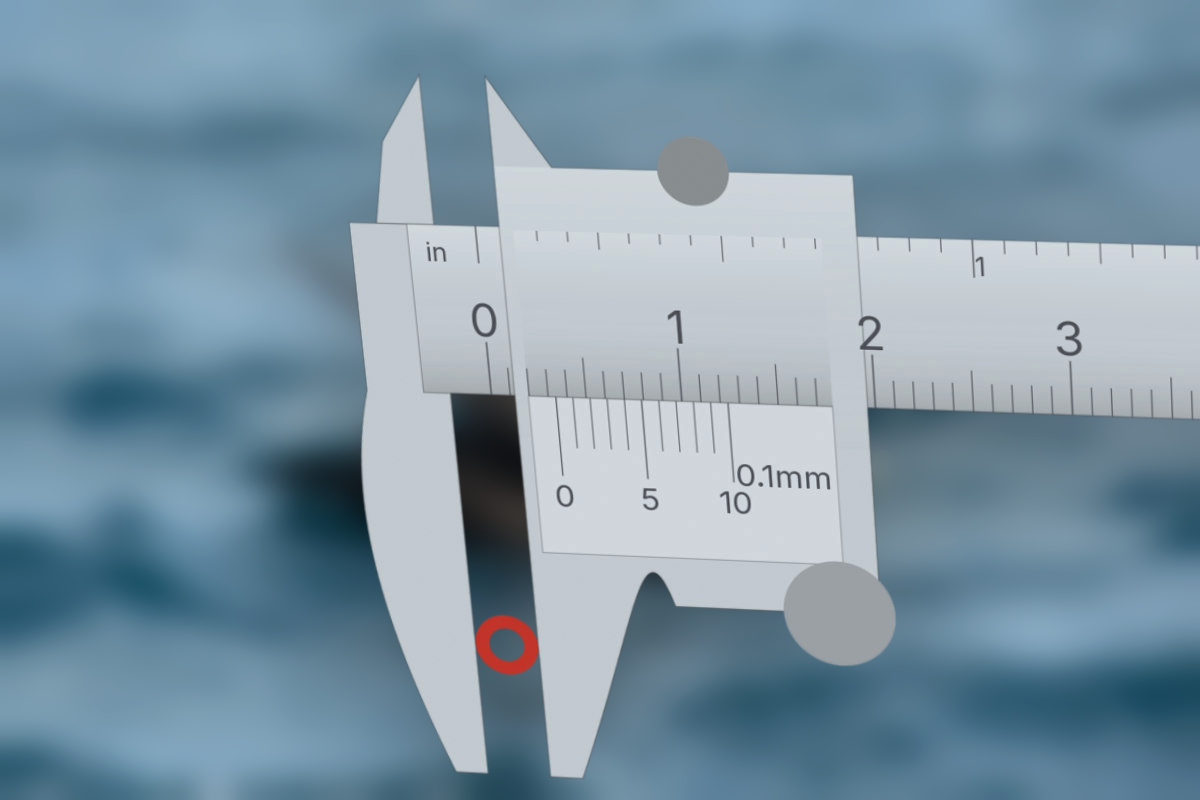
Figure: 3.4 mm
